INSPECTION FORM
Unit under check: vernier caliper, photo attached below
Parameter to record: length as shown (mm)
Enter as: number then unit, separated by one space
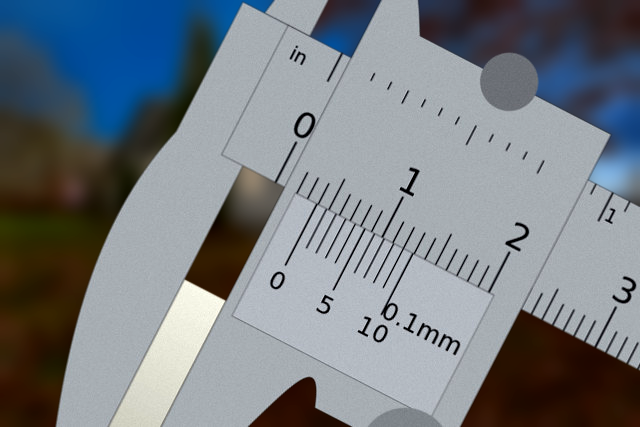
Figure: 3.9 mm
